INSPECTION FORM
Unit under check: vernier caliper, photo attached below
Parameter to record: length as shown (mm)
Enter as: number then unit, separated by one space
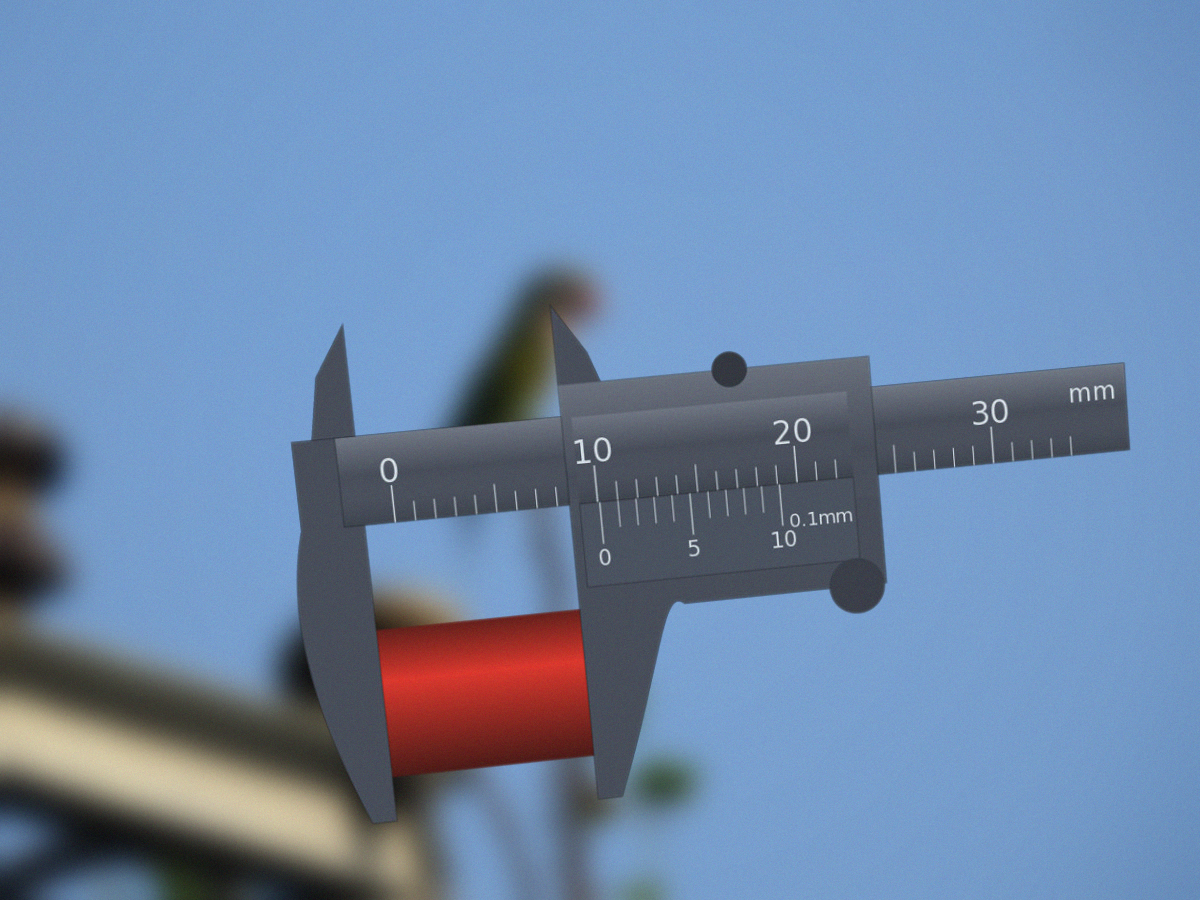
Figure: 10.1 mm
